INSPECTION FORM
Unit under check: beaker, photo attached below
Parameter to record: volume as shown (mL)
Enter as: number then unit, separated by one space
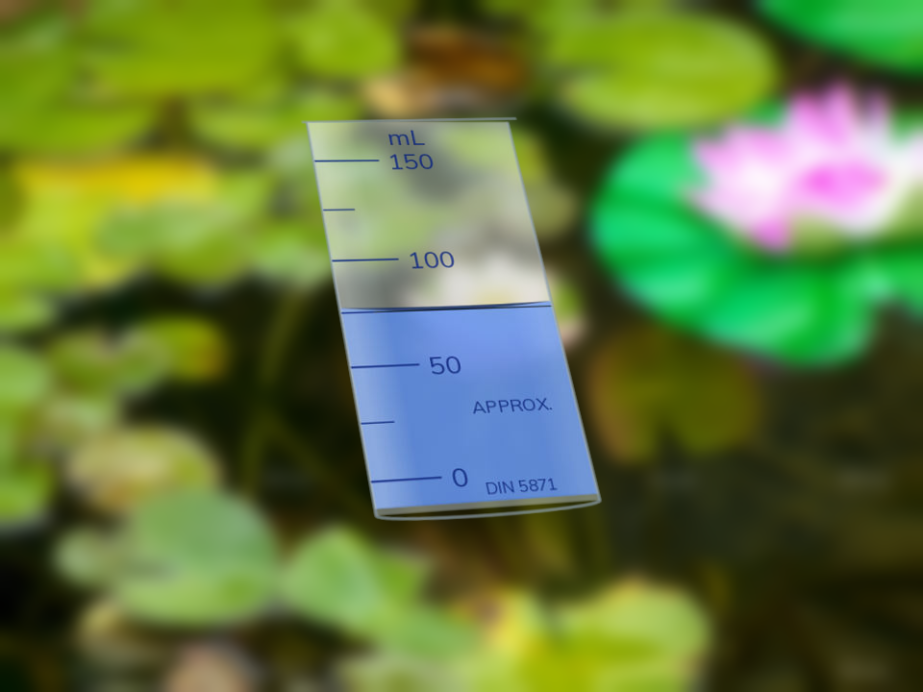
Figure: 75 mL
